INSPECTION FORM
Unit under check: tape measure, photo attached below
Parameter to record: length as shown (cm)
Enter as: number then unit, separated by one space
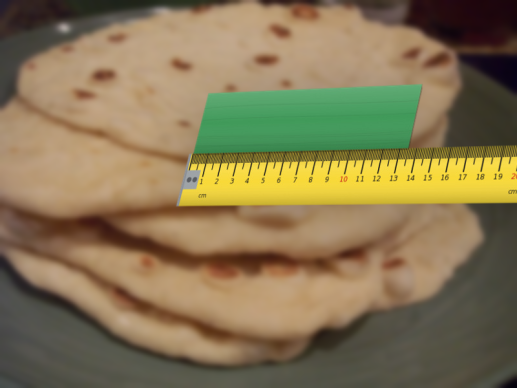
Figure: 13.5 cm
